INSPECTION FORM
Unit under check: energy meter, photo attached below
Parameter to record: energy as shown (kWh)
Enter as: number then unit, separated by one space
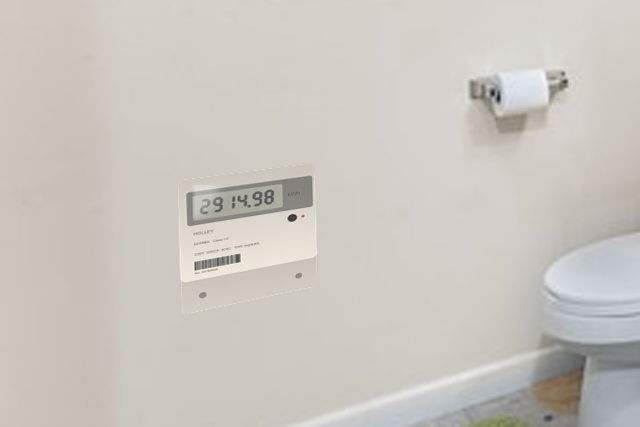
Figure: 2914.98 kWh
